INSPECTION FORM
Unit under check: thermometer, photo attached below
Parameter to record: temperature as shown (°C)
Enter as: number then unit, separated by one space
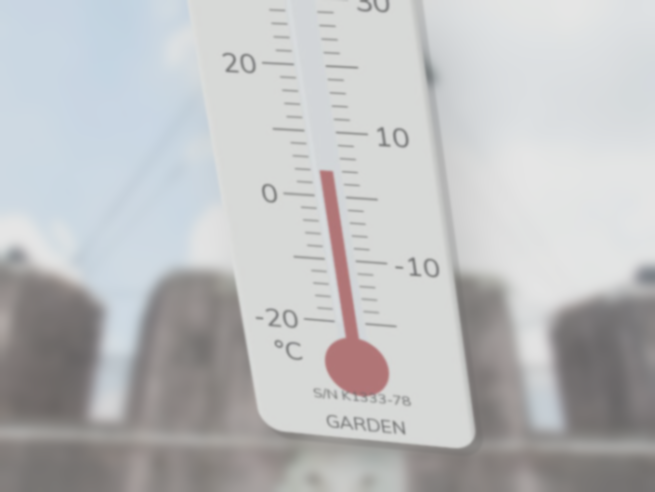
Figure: 4 °C
